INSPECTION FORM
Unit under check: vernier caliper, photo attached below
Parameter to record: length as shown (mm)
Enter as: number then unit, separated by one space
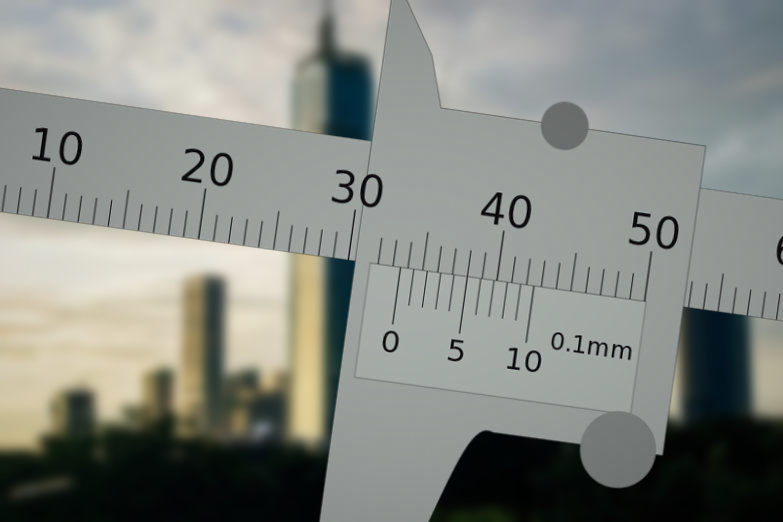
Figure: 33.5 mm
